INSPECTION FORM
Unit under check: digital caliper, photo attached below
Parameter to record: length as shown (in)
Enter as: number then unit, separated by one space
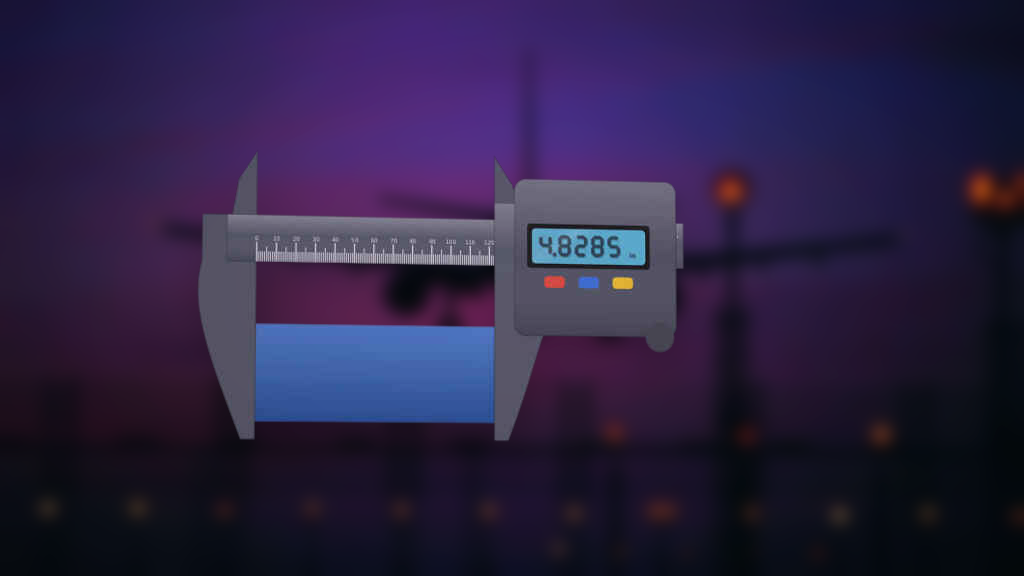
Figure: 4.8285 in
